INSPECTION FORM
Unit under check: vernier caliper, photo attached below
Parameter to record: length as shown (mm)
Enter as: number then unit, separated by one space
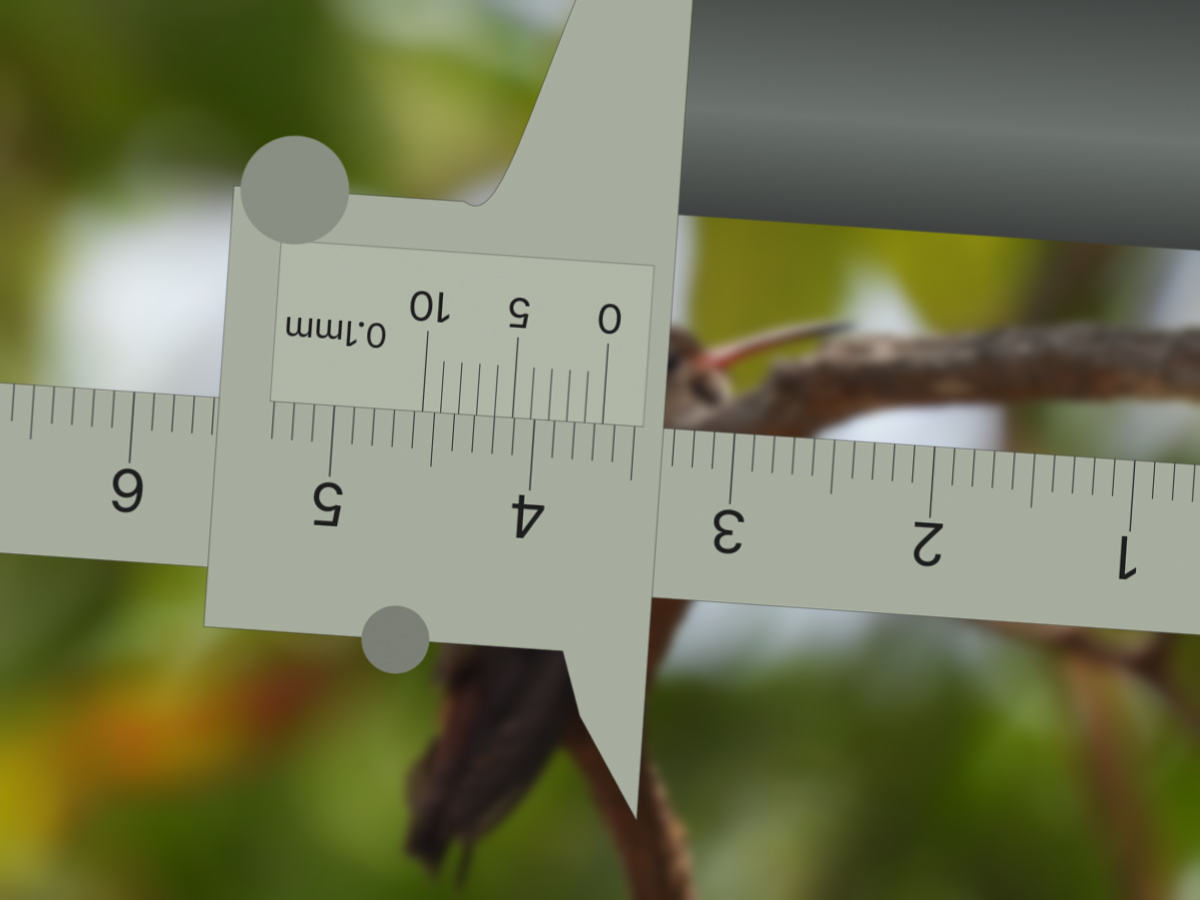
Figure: 36.6 mm
